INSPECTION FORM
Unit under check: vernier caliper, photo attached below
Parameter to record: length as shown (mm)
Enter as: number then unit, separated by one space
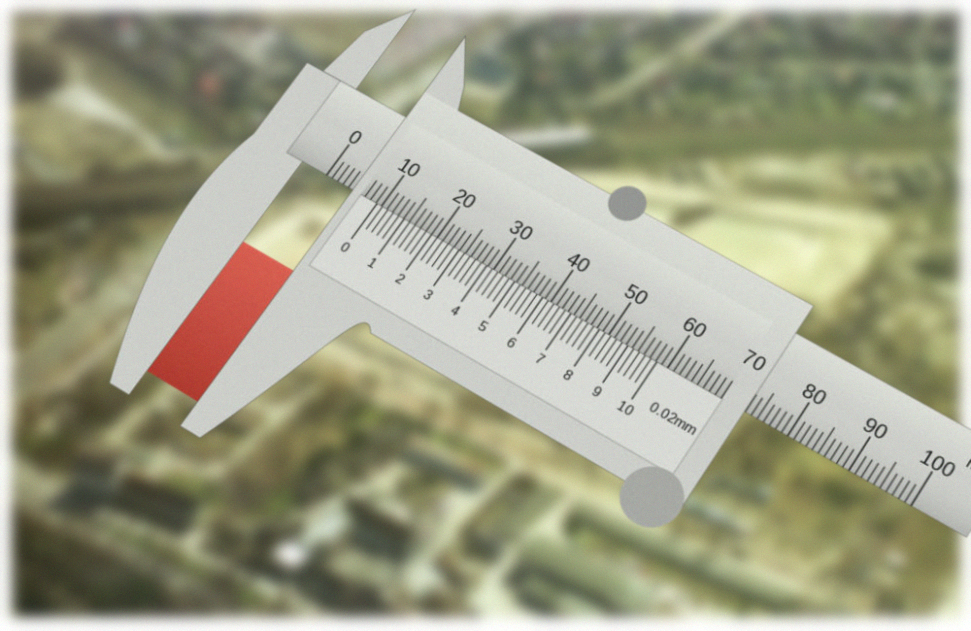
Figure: 9.2 mm
